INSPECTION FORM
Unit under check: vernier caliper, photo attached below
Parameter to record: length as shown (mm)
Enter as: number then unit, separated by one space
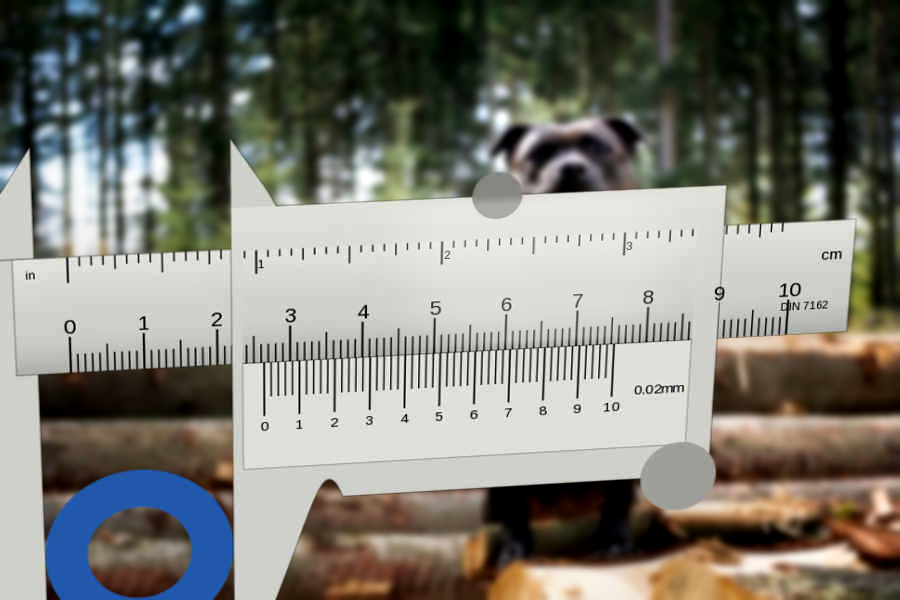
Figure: 26.4 mm
